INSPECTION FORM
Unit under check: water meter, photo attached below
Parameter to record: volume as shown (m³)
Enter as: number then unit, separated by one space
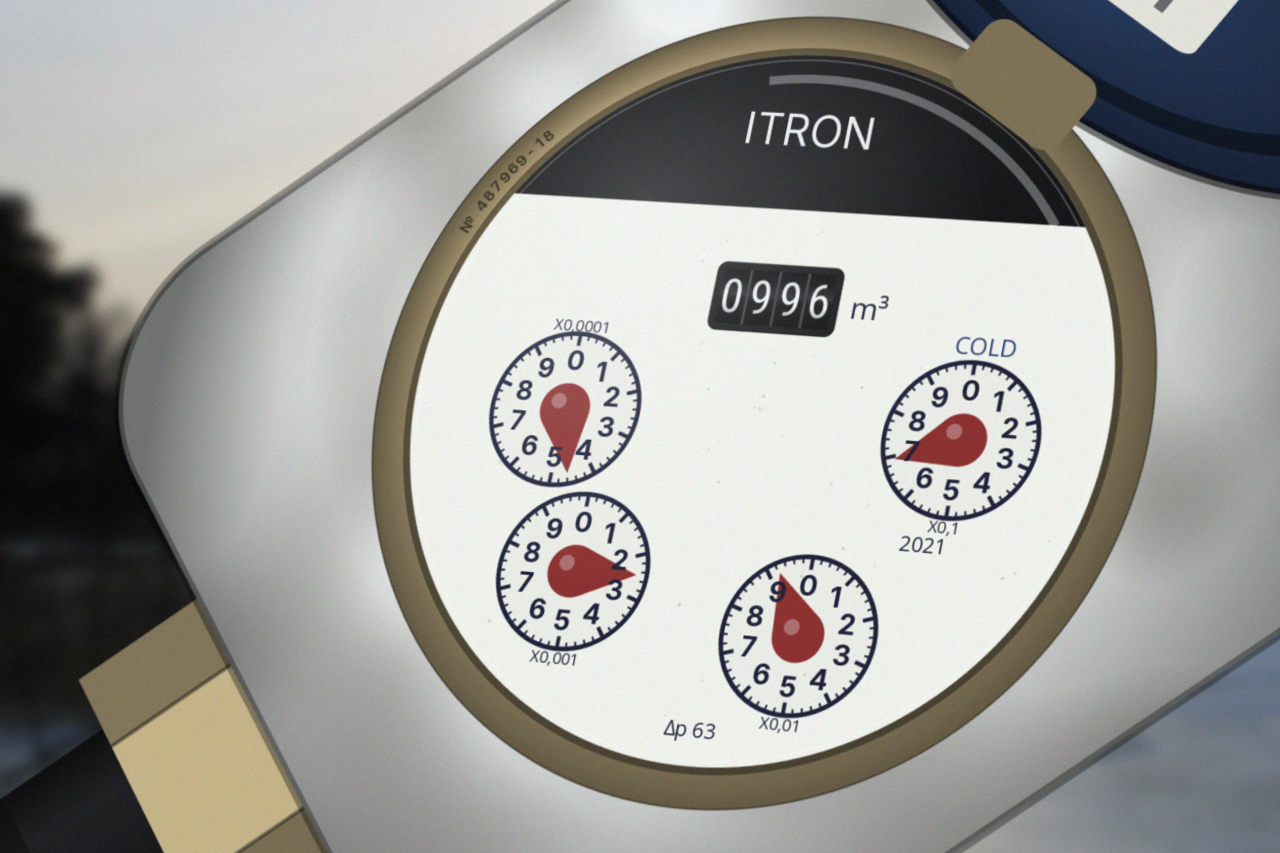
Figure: 996.6924 m³
